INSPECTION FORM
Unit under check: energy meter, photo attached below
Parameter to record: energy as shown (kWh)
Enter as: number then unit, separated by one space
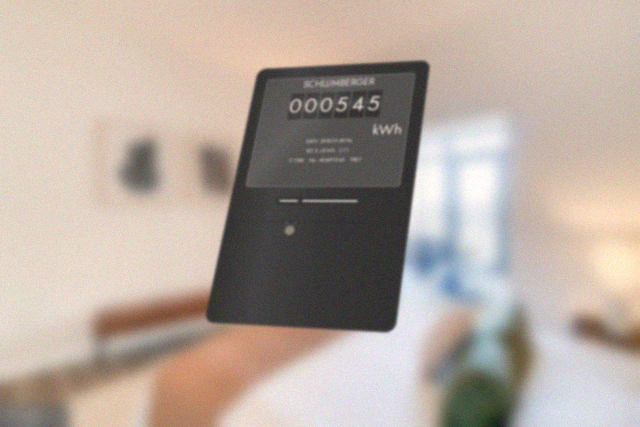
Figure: 545 kWh
